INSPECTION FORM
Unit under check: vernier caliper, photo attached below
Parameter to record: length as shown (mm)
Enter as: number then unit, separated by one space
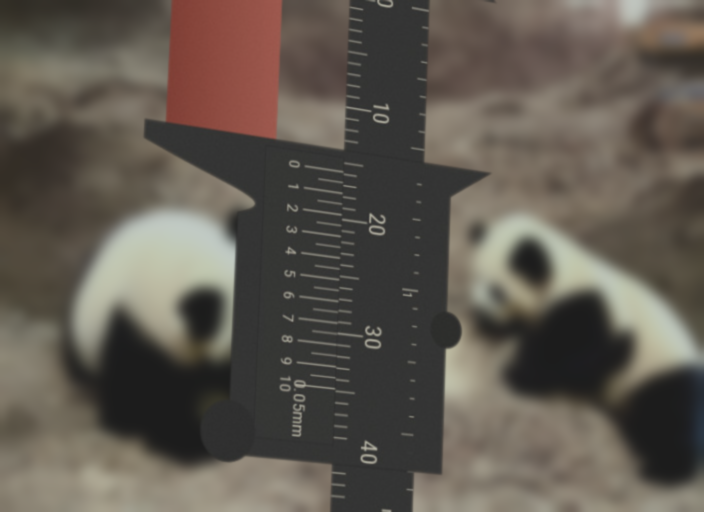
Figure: 15.8 mm
